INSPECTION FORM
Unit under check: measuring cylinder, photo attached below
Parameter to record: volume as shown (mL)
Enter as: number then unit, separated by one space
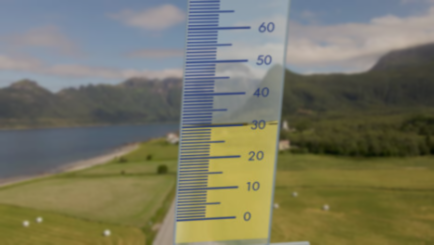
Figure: 30 mL
